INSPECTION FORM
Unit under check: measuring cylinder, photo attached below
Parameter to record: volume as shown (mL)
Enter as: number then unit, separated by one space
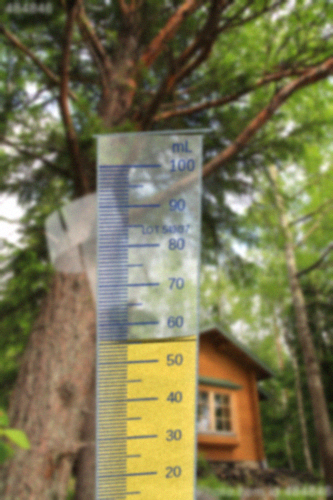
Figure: 55 mL
